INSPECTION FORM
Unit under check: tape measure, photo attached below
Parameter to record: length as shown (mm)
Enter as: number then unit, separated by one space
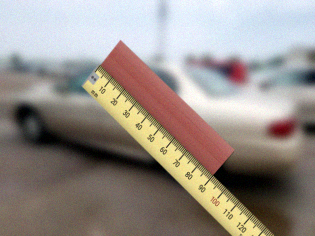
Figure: 90 mm
